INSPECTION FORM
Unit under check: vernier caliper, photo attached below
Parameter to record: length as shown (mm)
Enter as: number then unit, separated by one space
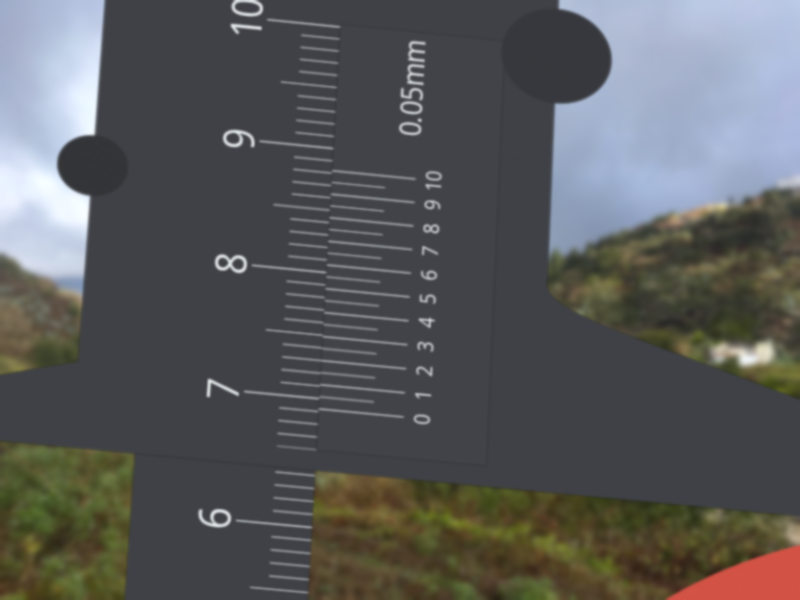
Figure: 69.2 mm
